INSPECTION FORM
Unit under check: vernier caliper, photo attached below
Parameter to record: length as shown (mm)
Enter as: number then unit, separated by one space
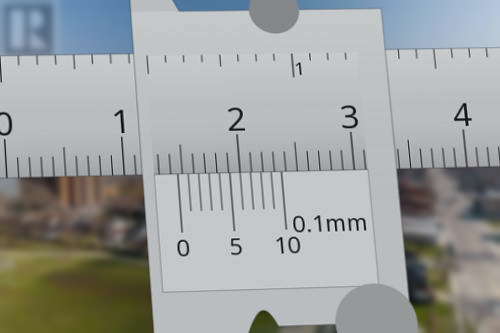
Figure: 14.6 mm
